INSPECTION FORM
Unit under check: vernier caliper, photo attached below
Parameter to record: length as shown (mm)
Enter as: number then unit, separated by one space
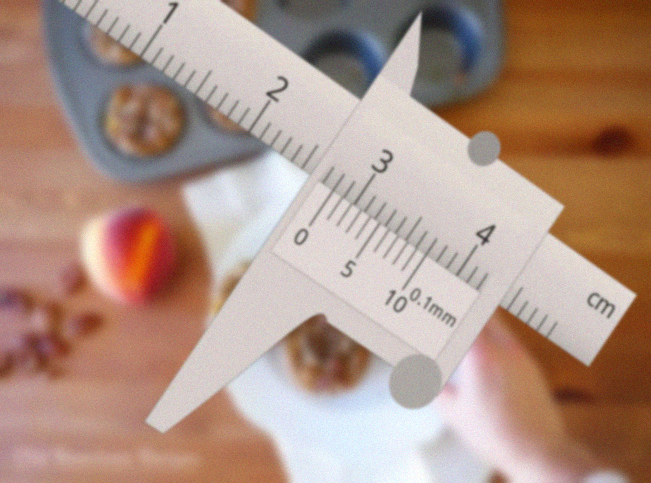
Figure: 28.0 mm
